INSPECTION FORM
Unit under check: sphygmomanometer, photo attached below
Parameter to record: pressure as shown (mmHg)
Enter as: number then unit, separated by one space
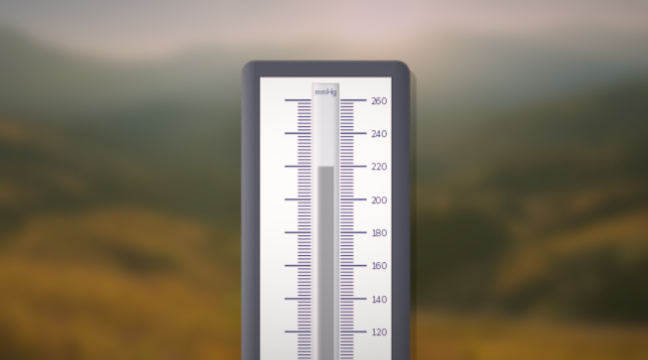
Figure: 220 mmHg
